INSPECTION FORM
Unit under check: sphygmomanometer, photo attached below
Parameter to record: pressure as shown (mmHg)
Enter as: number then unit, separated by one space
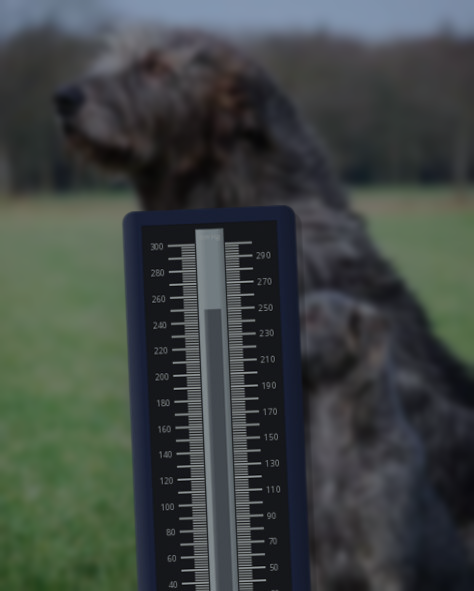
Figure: 250 mmHg
